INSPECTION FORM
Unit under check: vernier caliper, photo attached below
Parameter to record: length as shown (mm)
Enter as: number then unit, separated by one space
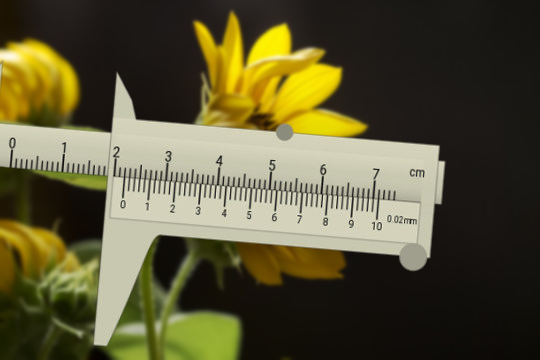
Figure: 22.0 mm
